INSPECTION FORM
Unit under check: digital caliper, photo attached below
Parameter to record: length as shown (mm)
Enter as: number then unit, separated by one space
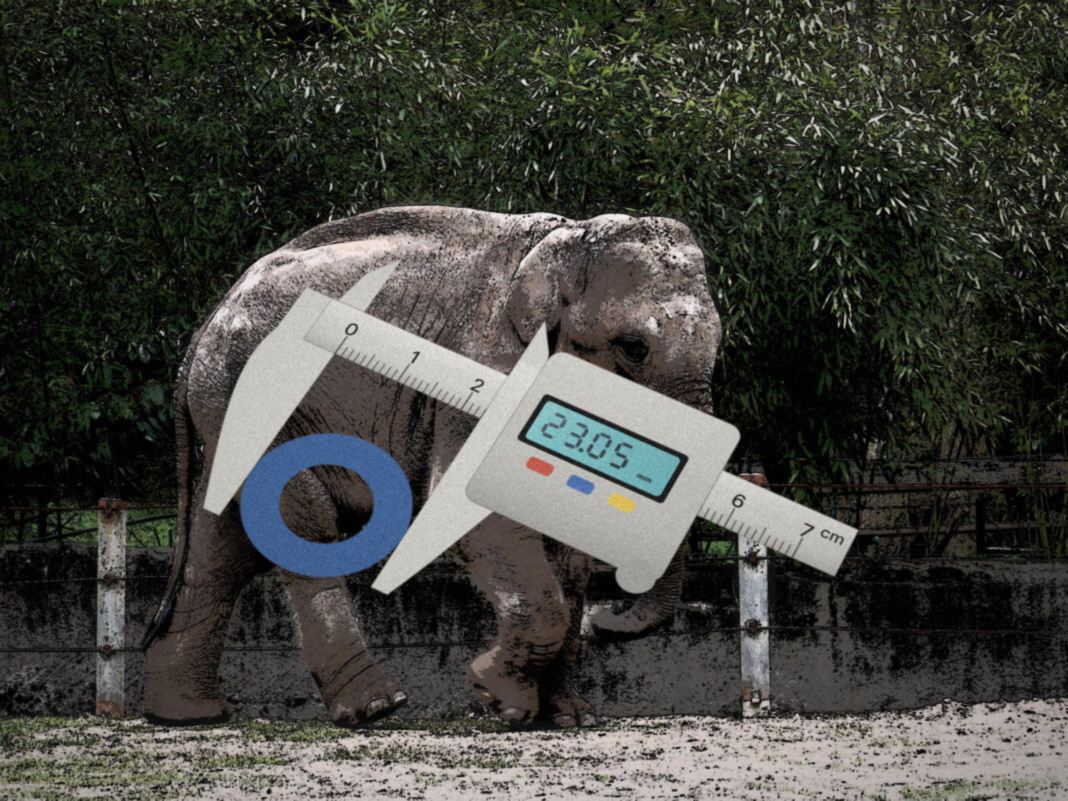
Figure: 23.05 mm
